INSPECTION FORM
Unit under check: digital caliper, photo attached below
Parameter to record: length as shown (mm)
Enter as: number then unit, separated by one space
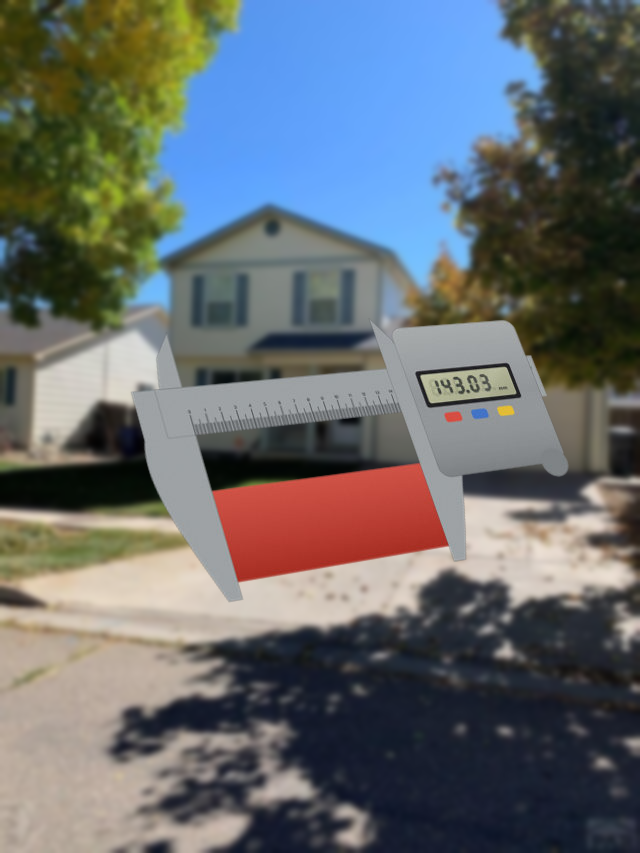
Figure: 143.03 mm
